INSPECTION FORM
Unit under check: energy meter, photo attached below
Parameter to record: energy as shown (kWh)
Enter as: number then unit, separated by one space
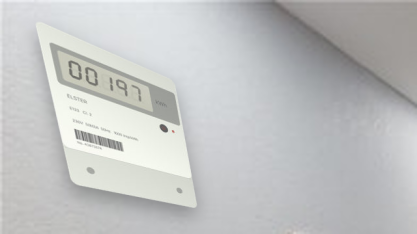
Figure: 197 kWh
